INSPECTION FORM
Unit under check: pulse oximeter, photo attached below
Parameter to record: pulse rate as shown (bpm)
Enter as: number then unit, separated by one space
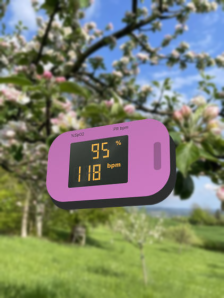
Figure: 118 bpm
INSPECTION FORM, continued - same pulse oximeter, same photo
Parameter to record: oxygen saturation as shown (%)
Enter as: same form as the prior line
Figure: 95 %
